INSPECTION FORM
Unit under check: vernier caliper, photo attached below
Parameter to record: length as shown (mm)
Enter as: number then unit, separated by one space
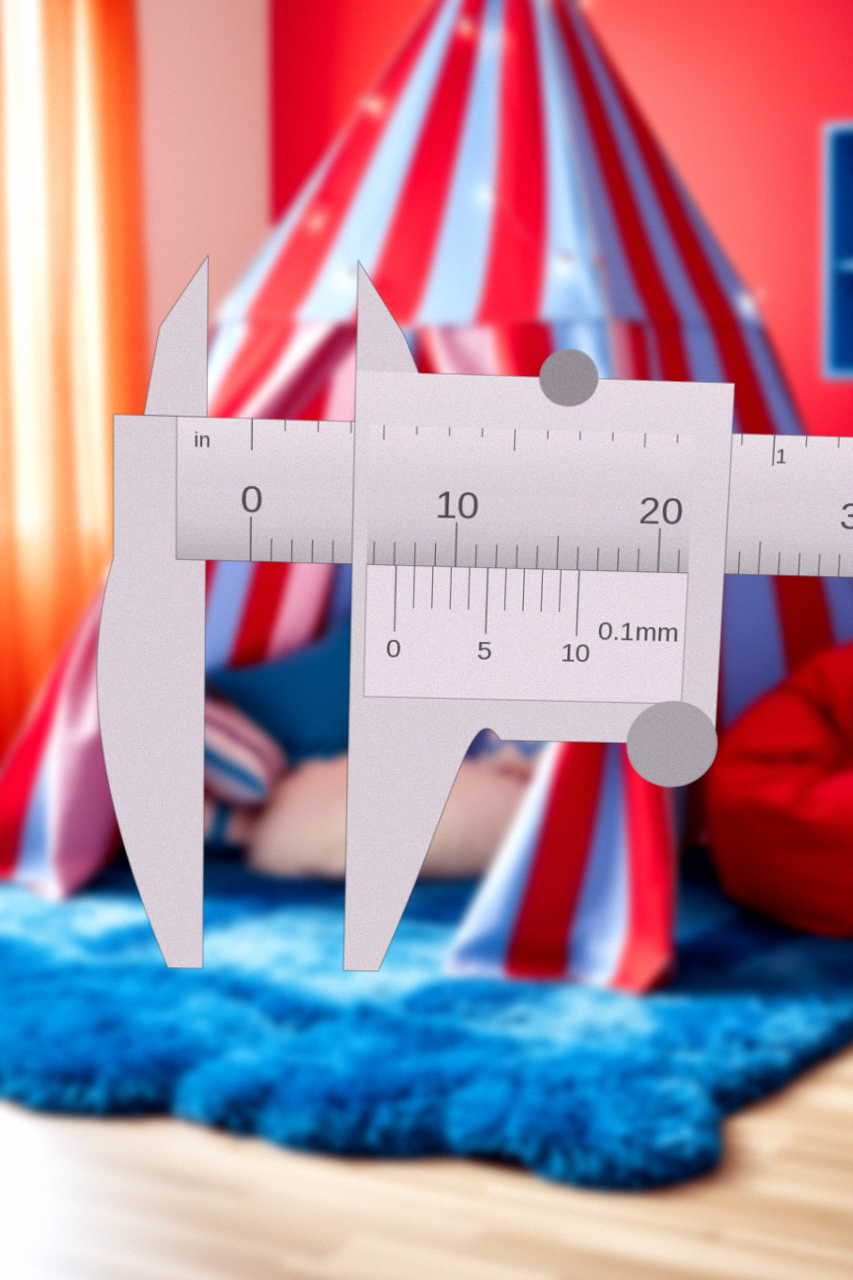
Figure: 7.1 mm
